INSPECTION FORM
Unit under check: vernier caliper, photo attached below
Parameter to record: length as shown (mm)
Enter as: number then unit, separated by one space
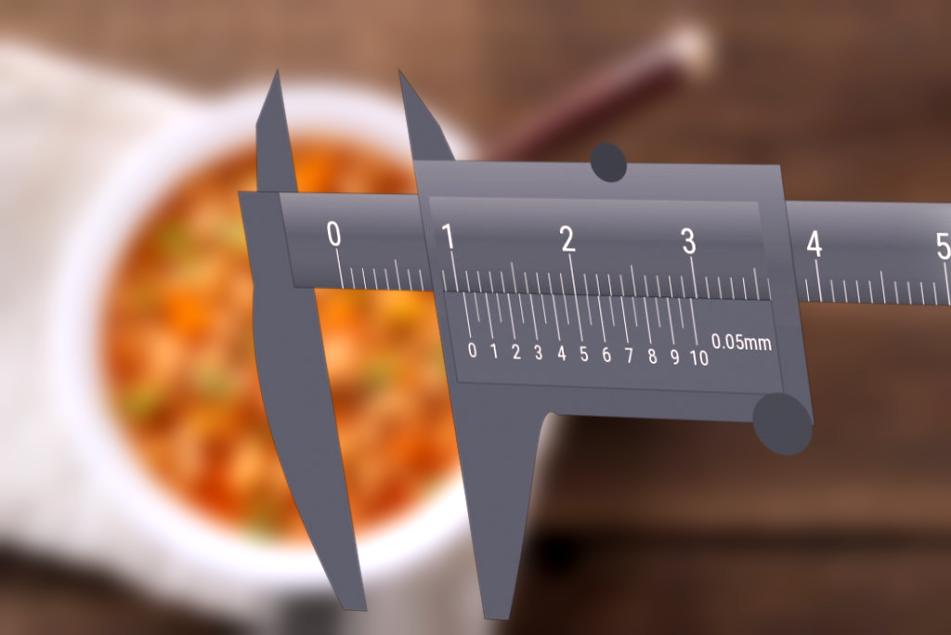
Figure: 10.5 mm
